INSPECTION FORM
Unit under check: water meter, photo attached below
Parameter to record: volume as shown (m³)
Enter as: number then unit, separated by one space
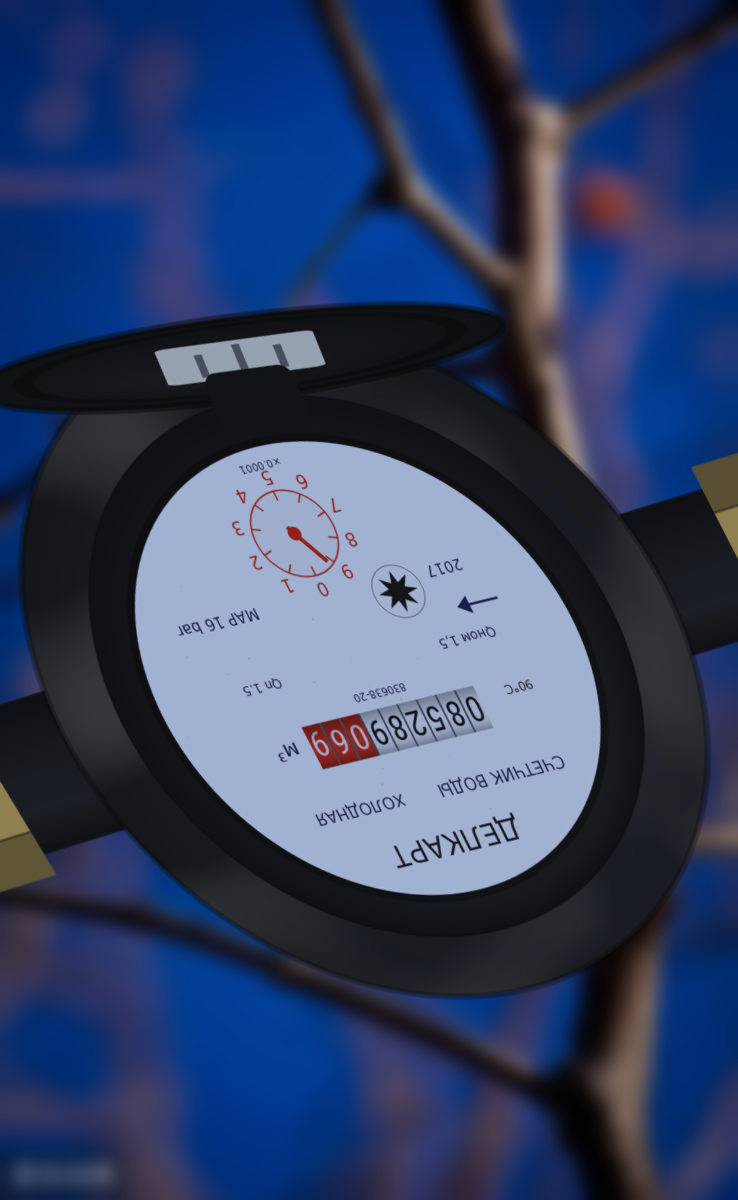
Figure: 85289.0689 m³
